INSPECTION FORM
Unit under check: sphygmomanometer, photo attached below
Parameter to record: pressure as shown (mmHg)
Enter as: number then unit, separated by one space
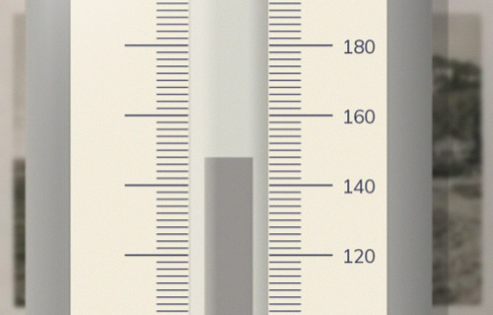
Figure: 148 mmHg
